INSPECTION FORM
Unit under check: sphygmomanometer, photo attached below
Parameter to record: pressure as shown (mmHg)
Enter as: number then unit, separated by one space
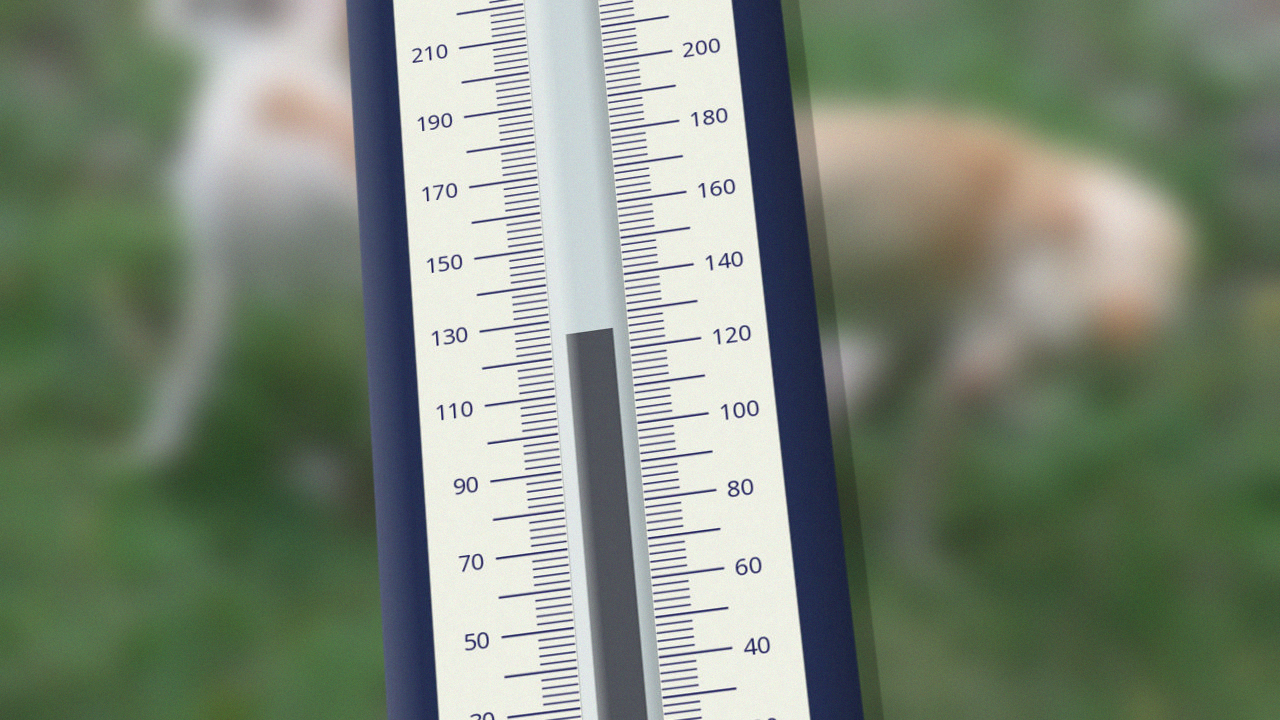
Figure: 126 mmHg
